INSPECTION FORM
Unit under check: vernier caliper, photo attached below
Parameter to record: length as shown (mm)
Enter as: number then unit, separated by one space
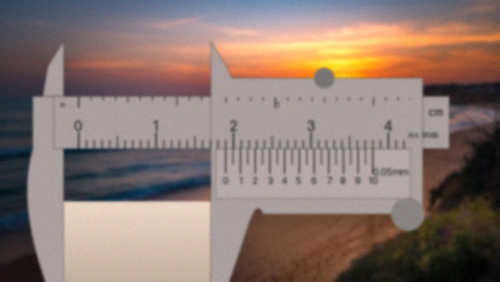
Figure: 19.0 mm
